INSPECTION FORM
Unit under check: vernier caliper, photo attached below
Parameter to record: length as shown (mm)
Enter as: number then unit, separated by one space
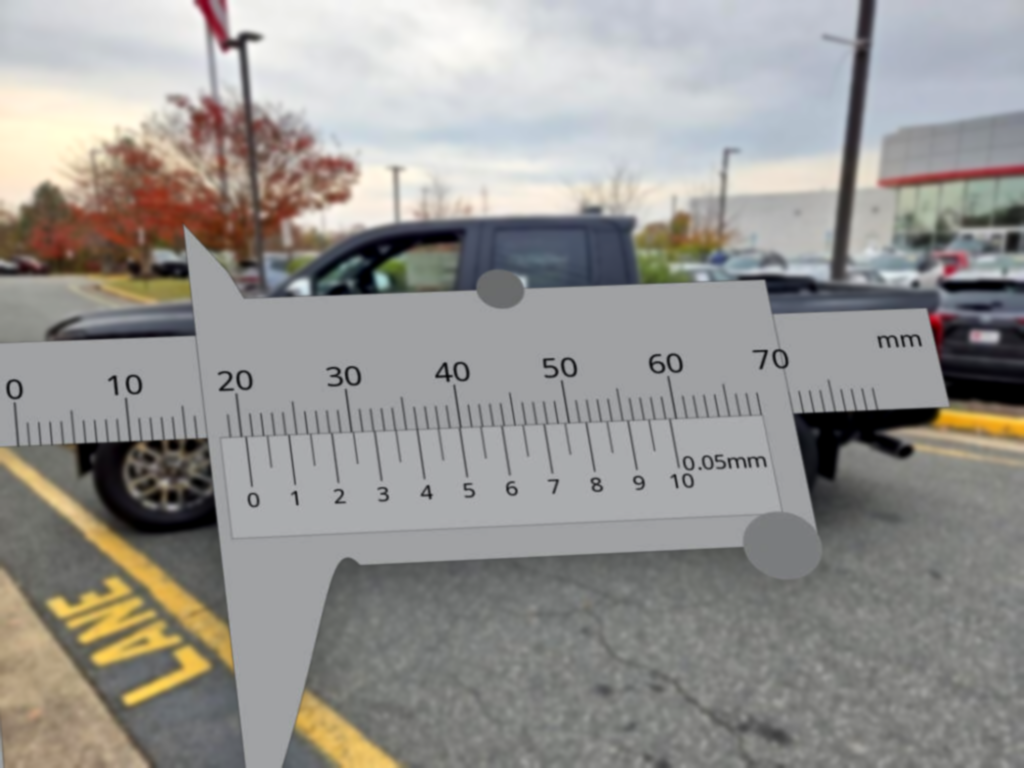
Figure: 20.4 mm
